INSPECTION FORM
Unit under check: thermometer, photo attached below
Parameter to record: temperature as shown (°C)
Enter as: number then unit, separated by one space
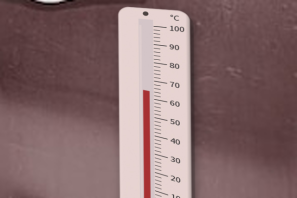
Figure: 64 °C
